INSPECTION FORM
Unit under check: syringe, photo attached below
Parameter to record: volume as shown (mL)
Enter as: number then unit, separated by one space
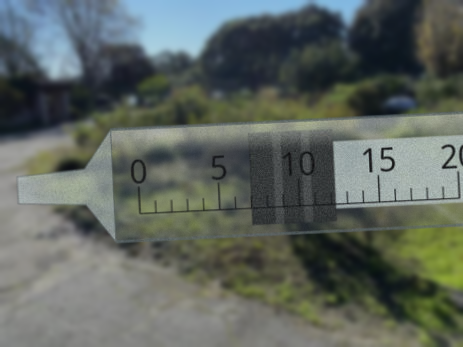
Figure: 7 mL
